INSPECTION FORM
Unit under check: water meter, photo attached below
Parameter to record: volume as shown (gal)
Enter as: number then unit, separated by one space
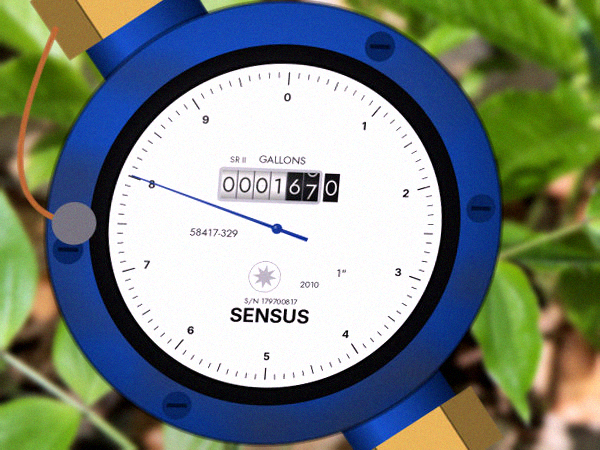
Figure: 1668.0 gal
